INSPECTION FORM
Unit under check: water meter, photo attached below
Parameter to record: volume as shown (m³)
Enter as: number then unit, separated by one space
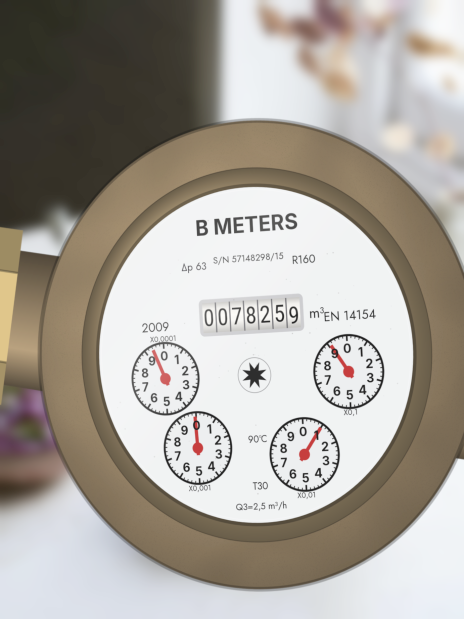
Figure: 78258.9099 m³
